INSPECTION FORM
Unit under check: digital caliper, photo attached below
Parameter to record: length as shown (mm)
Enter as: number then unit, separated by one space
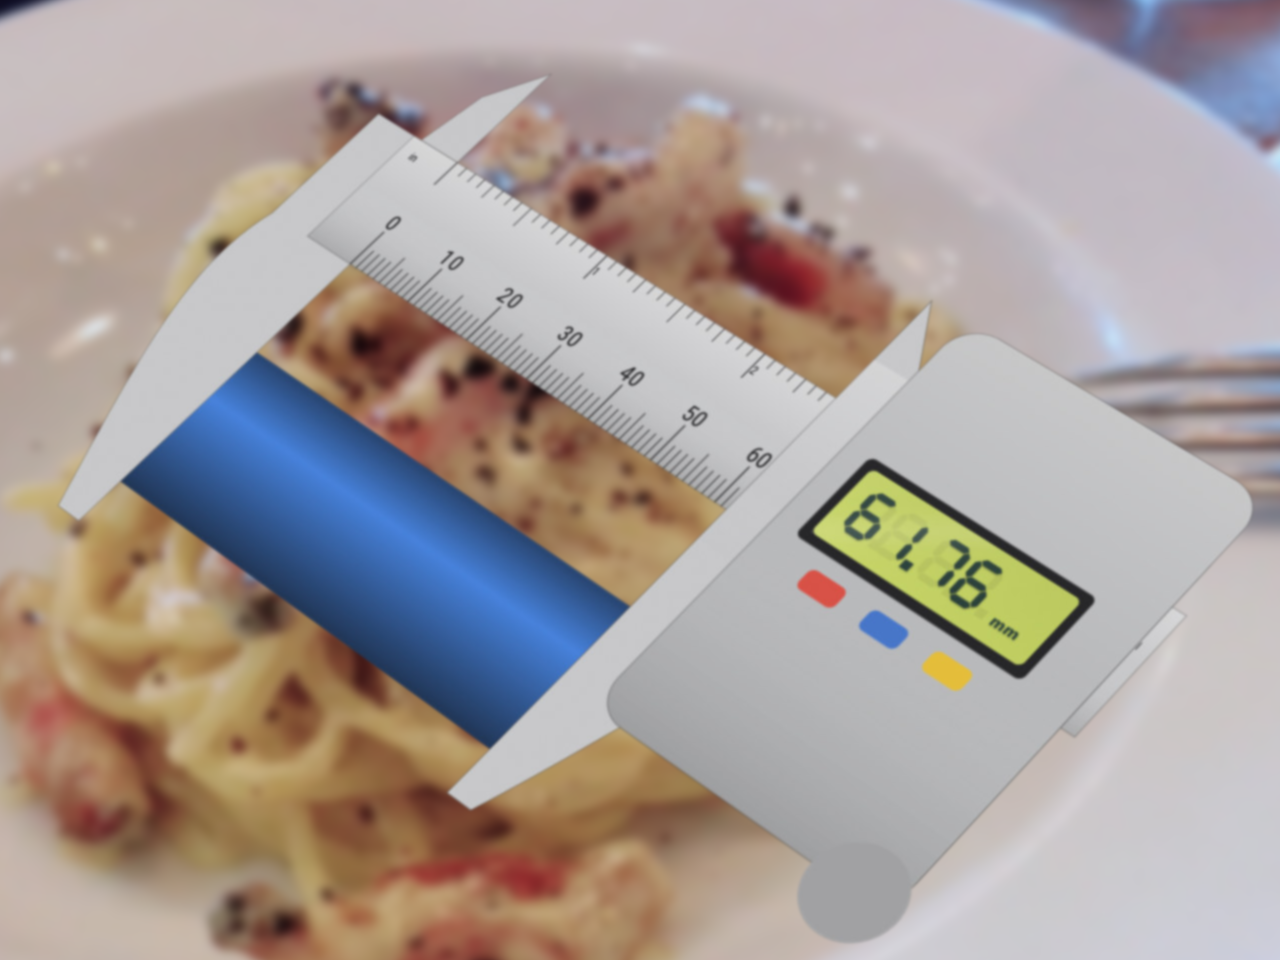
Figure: 61.76 mm
